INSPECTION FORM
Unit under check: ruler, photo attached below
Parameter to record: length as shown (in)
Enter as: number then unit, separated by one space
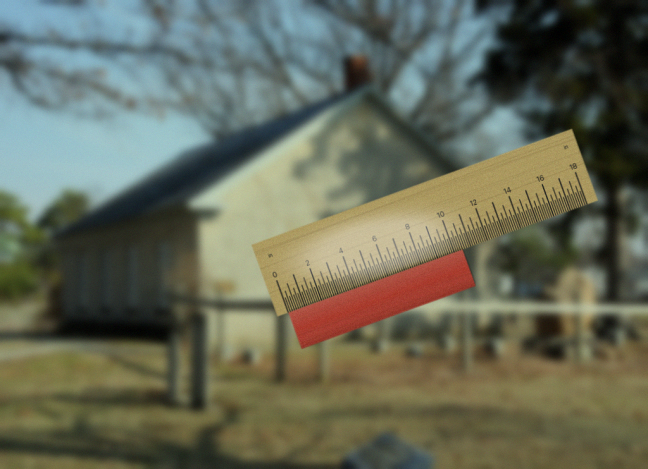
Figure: 10.5 in
